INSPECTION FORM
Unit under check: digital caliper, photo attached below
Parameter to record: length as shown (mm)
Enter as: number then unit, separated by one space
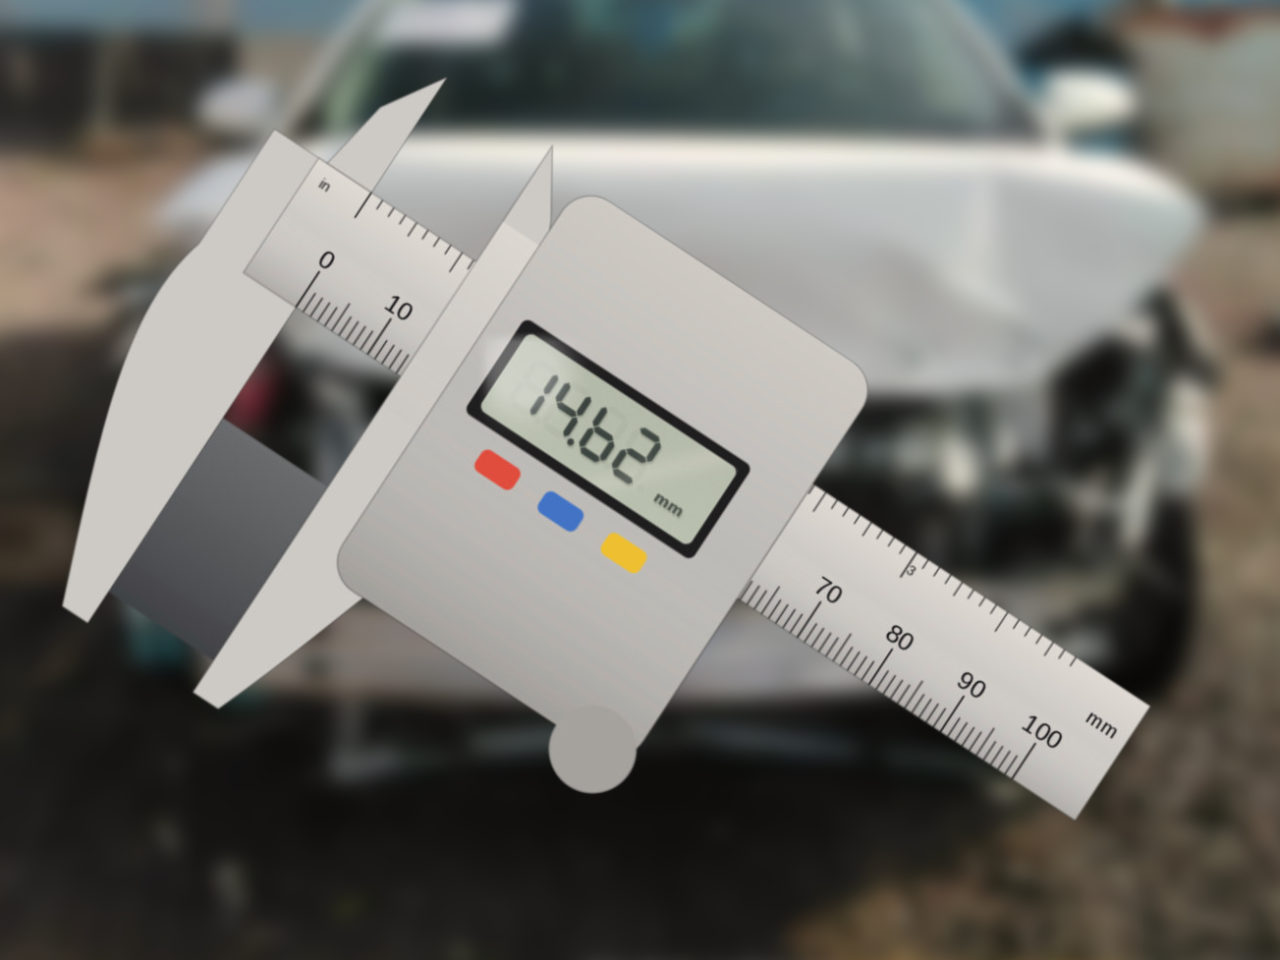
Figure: 14.62 mm
